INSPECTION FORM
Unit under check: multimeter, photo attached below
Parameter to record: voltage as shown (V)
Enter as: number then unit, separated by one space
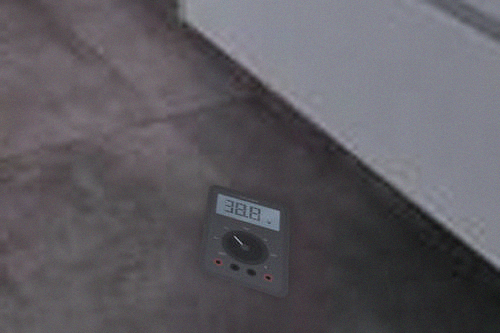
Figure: 38.8 V
